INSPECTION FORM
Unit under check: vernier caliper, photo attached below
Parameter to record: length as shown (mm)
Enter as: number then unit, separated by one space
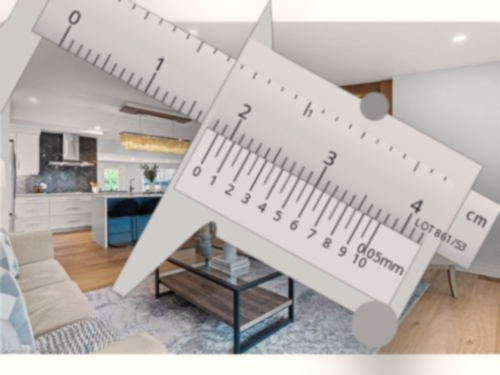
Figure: 18.6 mm
